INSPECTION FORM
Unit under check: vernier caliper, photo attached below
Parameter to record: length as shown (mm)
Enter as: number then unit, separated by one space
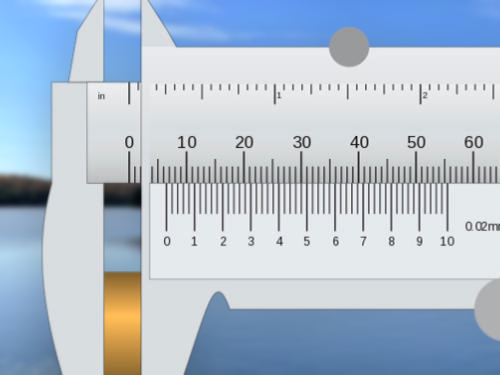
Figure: 6.5 mm
